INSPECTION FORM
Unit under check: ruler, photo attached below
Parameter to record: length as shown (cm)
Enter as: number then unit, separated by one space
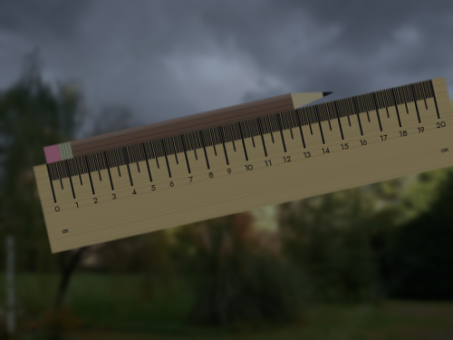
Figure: 15 cm
